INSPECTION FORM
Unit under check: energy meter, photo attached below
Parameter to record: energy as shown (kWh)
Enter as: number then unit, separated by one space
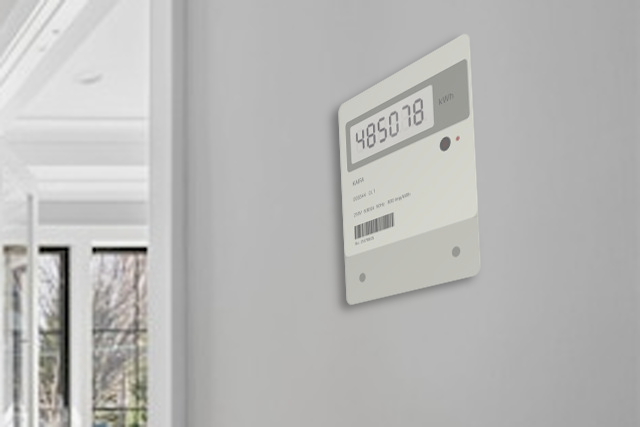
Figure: 485078 kWh
